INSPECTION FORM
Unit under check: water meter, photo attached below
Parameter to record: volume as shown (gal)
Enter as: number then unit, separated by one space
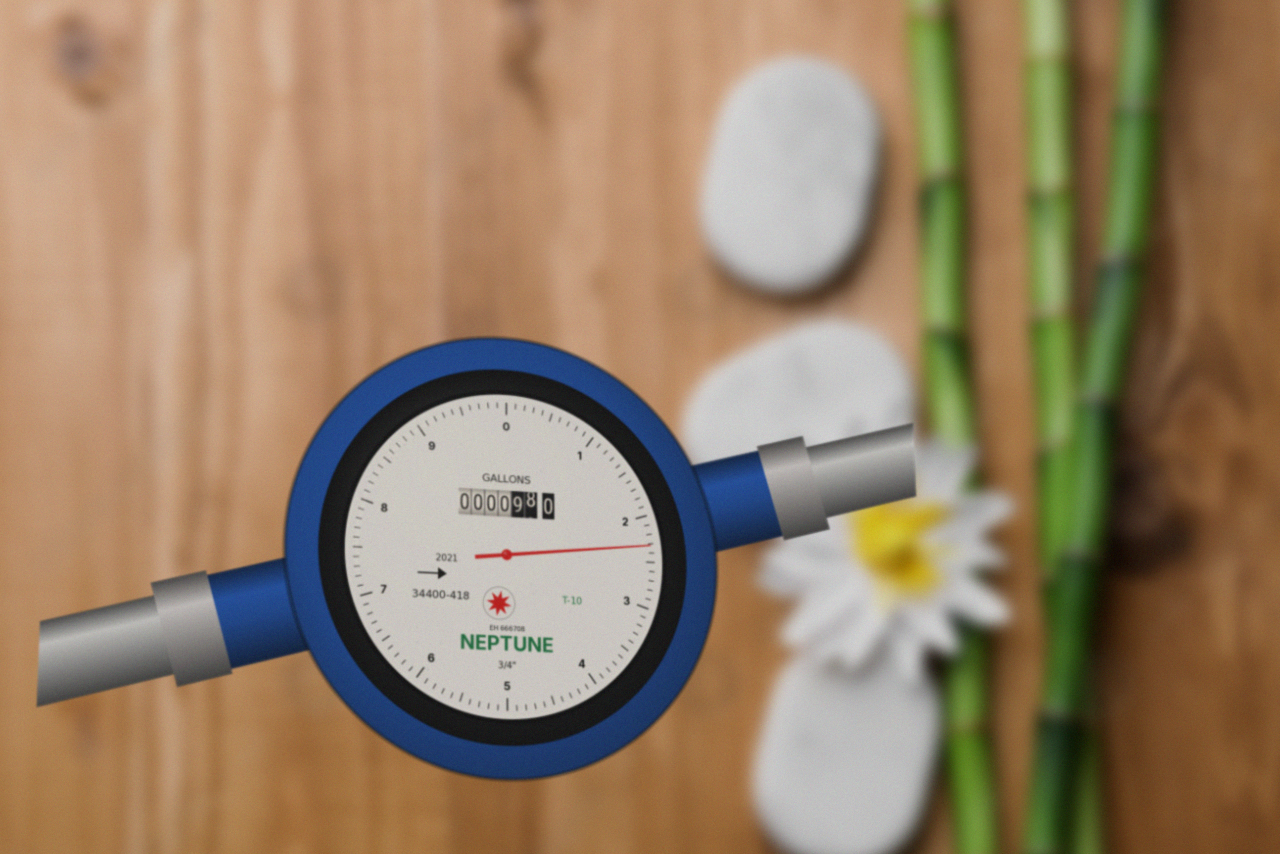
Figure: 982.3 gal
